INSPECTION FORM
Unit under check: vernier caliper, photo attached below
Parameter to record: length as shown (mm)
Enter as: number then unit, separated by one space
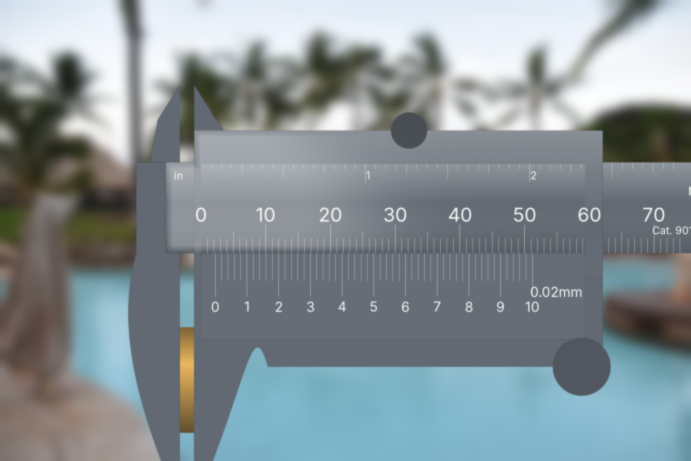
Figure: 2.2 mm
